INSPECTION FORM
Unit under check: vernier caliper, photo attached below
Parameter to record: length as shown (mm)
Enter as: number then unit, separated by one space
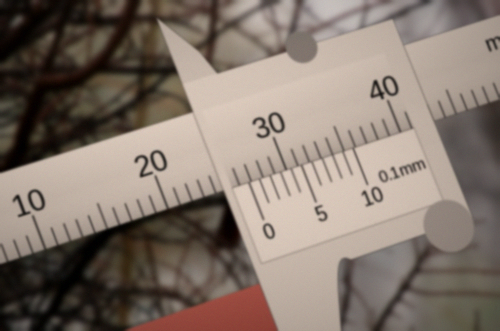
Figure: 26.8 mm
